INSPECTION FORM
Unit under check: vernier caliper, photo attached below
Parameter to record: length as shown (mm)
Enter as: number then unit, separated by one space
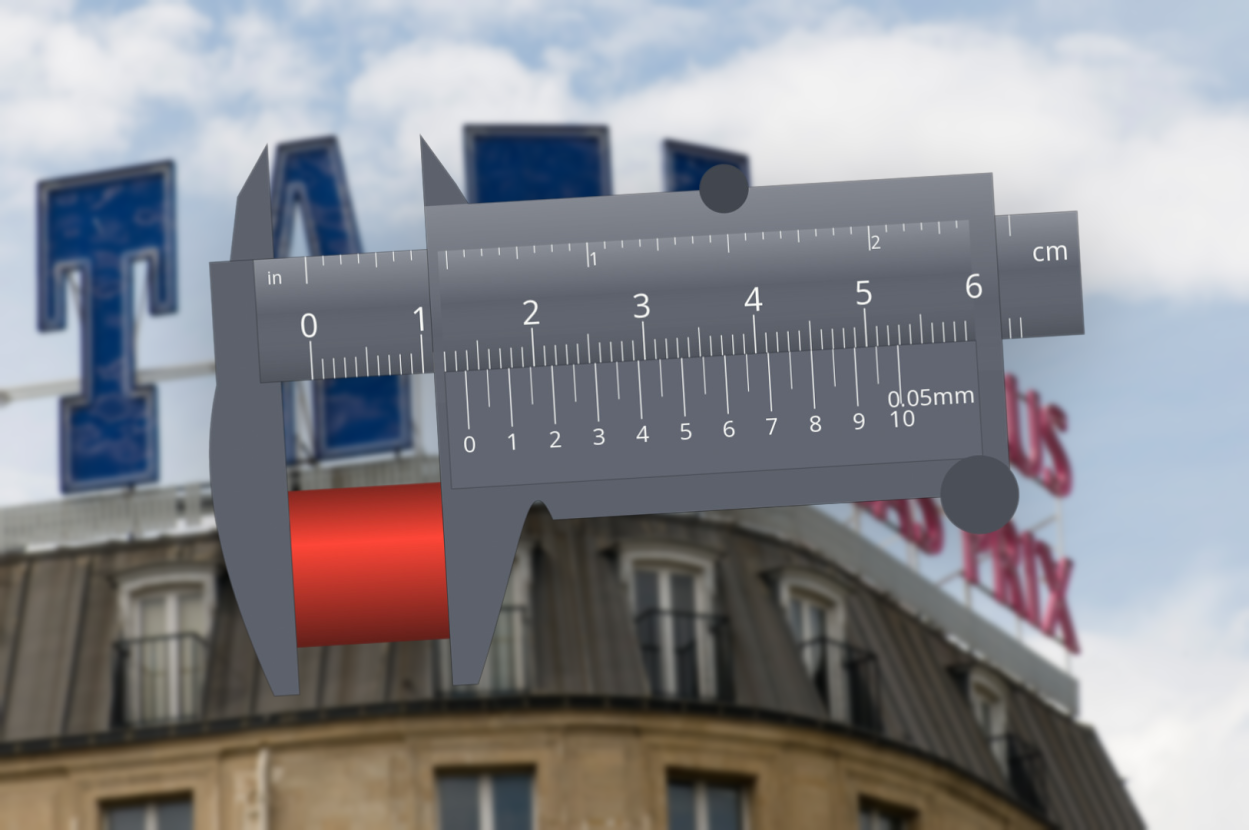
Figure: 13.8 mm
